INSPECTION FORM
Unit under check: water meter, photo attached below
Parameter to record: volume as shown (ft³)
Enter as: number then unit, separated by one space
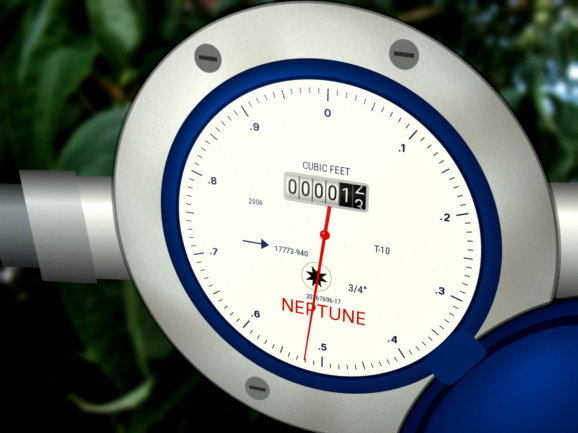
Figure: 12.52 ft³
